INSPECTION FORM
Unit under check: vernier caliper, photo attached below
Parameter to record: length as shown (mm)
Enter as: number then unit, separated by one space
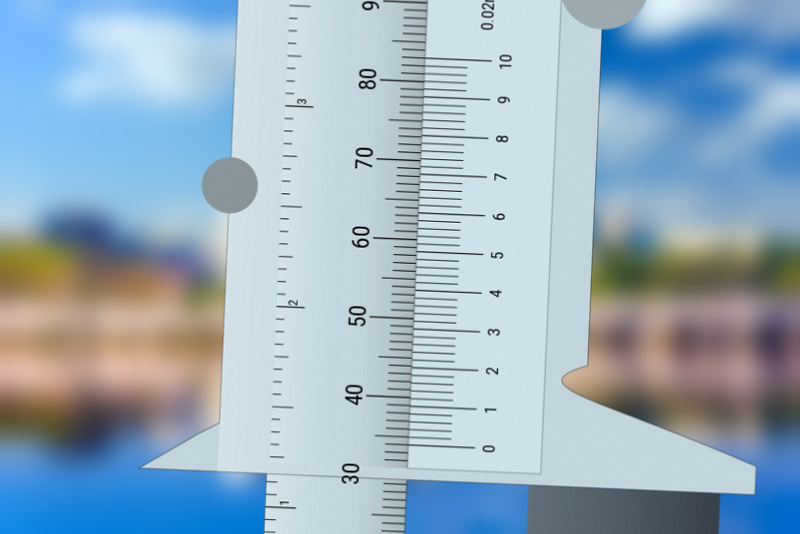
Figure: 34.0 mm
